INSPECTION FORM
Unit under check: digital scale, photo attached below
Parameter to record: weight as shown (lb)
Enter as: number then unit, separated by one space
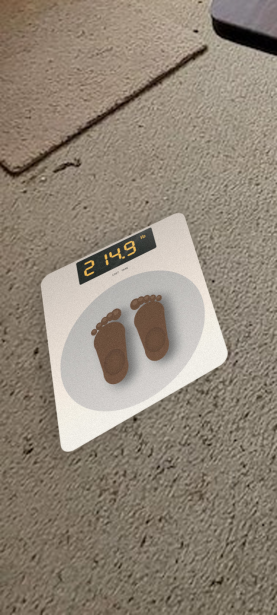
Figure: 214.9 lb
